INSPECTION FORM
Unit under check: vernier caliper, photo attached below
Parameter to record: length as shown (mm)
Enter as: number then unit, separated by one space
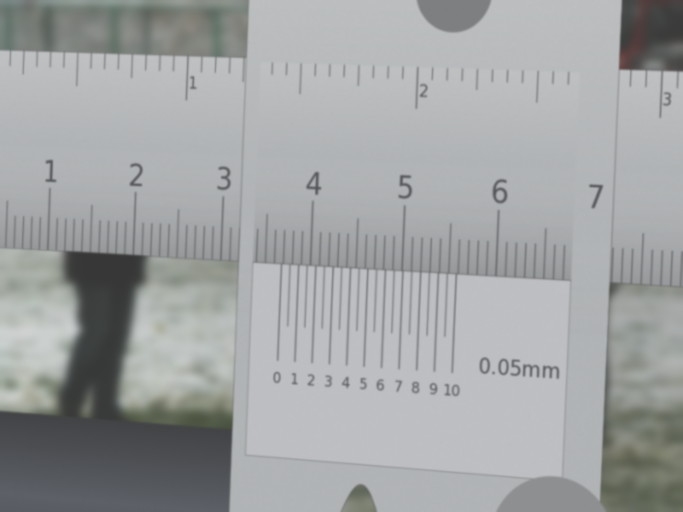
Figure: 36.8 mm
